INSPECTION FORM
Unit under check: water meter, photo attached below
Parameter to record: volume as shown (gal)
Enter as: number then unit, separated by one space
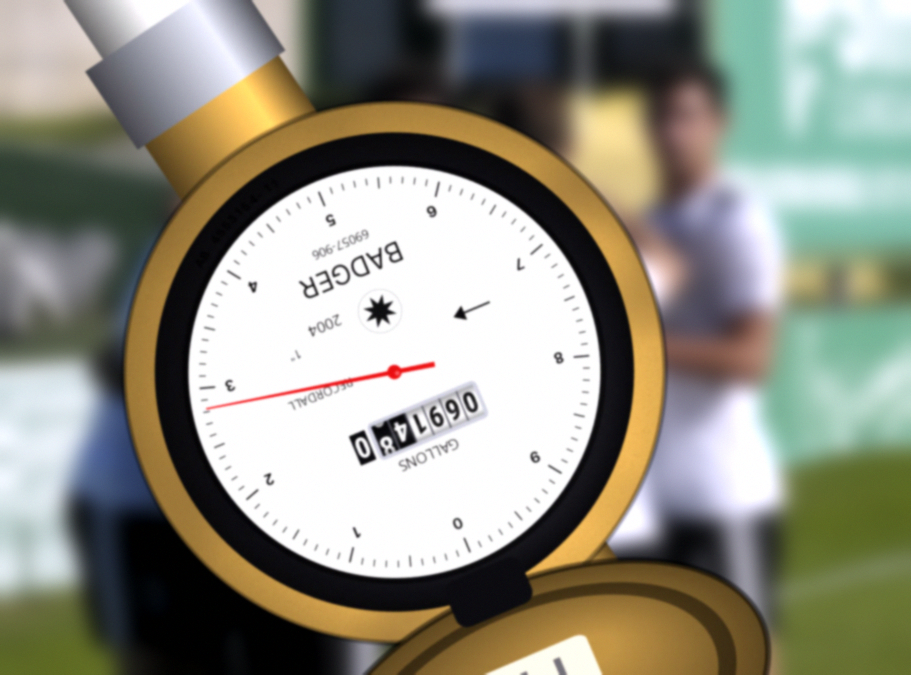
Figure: 691482.8 gal
